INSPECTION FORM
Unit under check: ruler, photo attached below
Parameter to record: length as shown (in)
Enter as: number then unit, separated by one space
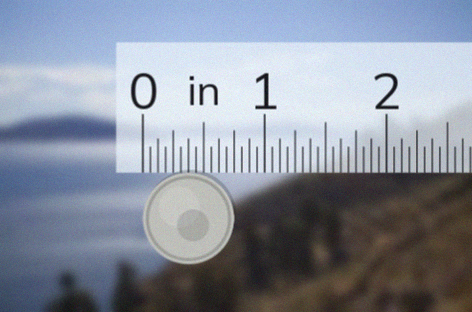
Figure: 0.75 in
